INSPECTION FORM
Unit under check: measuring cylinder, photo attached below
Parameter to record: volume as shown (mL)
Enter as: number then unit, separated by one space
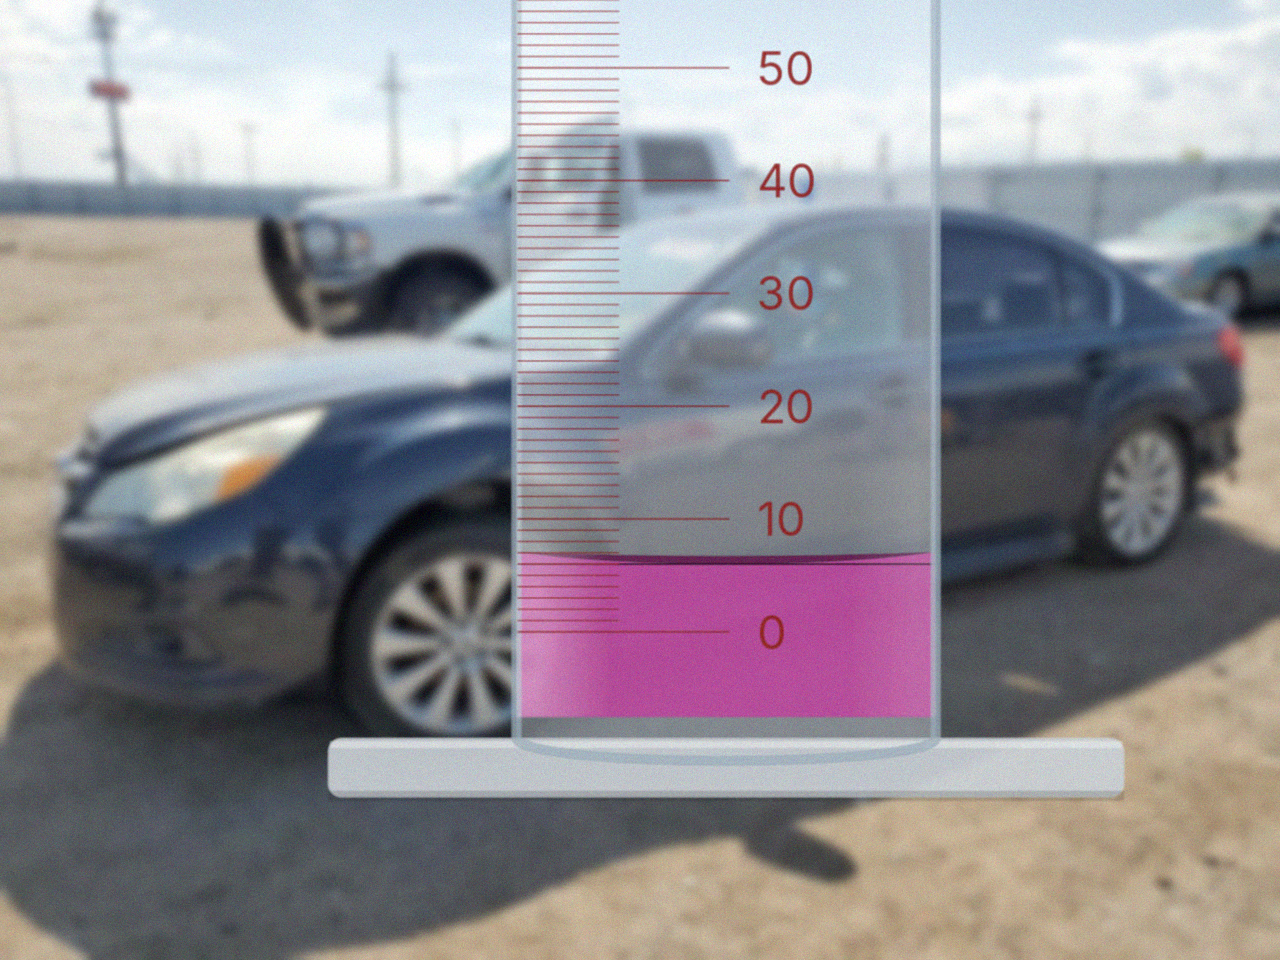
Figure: 6 mL
